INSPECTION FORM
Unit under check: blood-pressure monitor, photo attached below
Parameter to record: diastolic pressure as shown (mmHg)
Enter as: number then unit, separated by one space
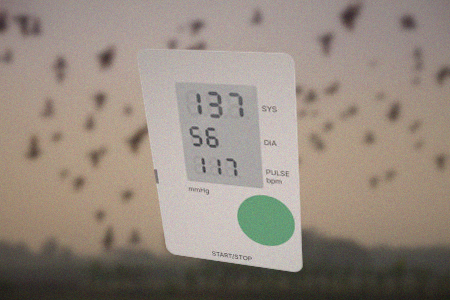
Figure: 56 mmHg
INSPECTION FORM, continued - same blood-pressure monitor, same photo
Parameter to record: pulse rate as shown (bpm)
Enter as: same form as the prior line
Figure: 117 bpm
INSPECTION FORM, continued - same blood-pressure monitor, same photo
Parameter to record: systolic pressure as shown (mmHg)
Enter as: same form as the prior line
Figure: 137 mmHg
